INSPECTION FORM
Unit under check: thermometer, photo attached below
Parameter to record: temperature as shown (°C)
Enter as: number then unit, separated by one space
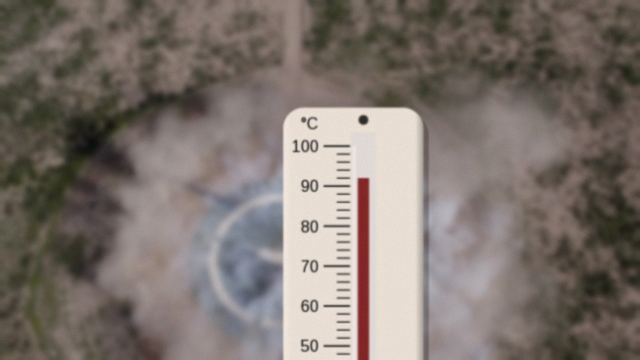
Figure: 92 °C
